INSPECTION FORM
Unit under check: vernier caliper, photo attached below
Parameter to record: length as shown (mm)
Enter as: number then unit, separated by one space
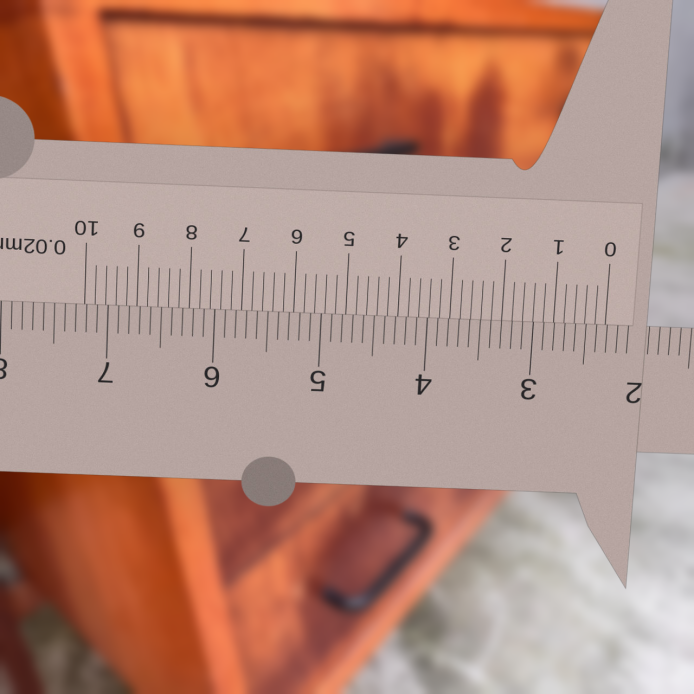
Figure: 23.2 mm
